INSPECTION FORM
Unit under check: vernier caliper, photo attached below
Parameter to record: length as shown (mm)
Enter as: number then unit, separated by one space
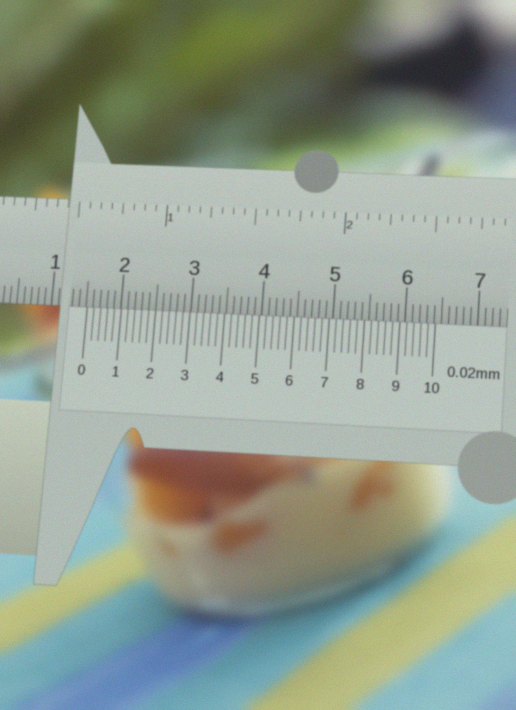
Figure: 15.2 mm
